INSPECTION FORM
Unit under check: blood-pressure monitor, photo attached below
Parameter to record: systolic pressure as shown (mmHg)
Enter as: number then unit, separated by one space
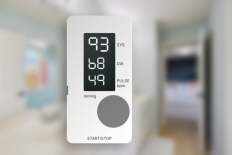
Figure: 93 mmHg
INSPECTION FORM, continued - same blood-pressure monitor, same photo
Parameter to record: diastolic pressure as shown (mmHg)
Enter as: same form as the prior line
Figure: 68 mmHg
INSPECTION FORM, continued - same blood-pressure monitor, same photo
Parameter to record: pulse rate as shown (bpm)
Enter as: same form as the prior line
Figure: 49 bpm
